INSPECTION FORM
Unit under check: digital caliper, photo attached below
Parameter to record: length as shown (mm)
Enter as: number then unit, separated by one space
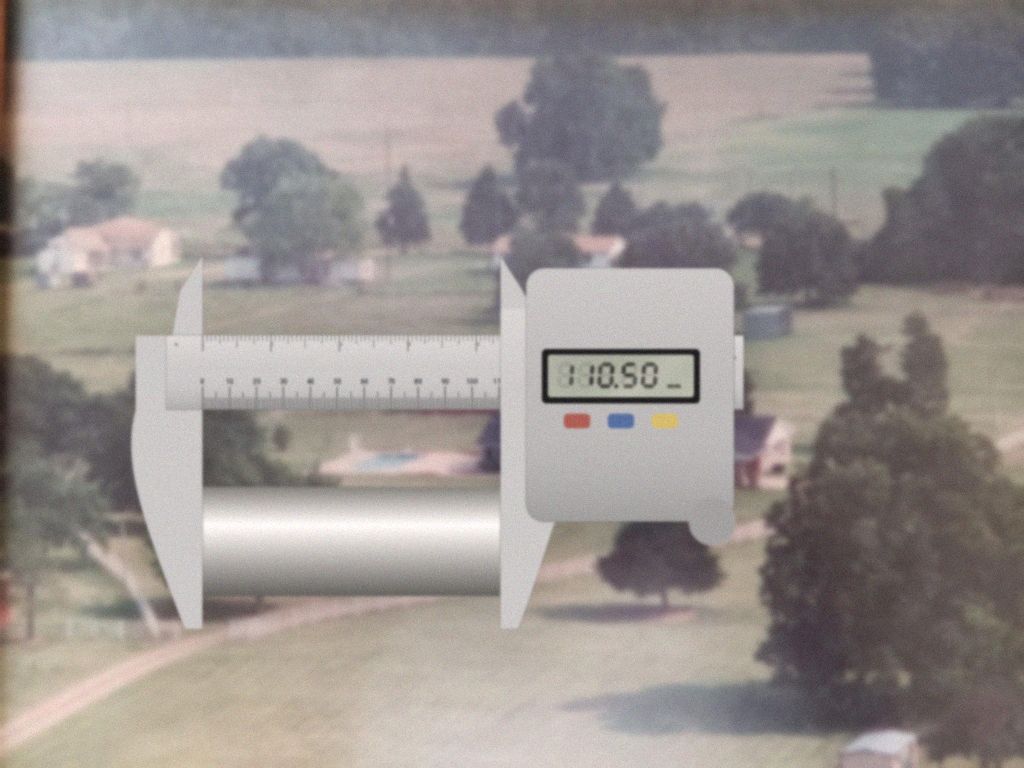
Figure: 110.50 mm
